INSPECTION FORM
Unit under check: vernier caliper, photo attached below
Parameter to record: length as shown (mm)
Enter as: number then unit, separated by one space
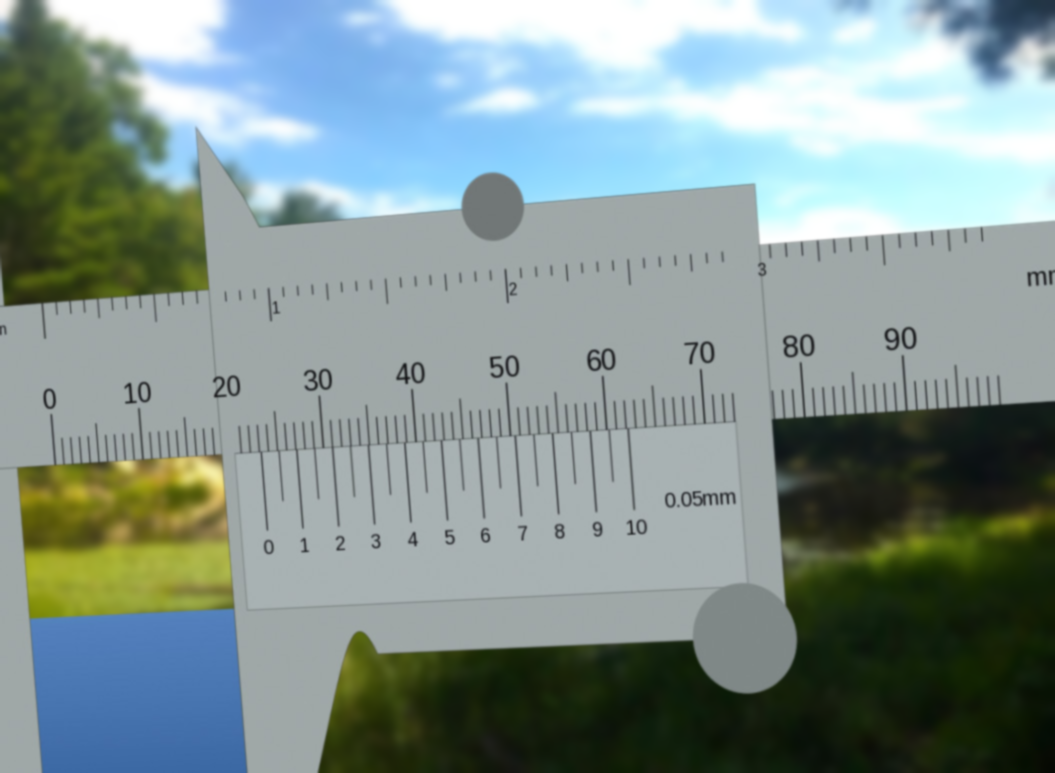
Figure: 23.2 mm
